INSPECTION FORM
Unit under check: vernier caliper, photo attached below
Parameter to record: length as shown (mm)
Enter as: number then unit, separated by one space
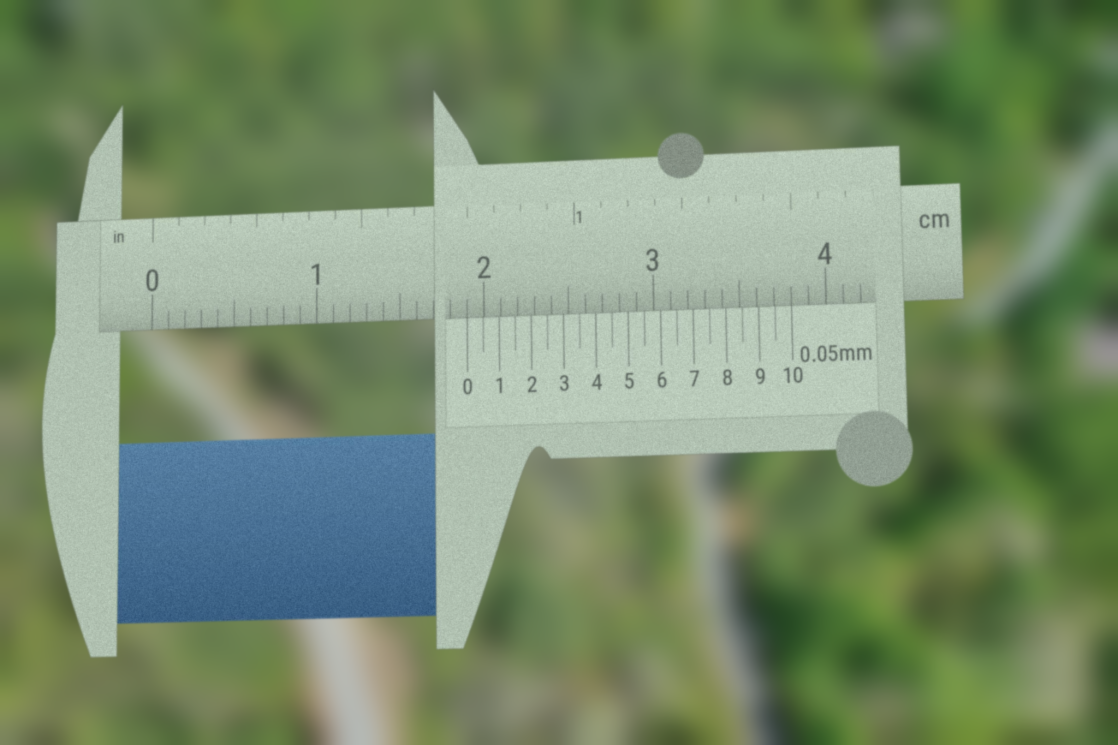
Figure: 19.0 mm
